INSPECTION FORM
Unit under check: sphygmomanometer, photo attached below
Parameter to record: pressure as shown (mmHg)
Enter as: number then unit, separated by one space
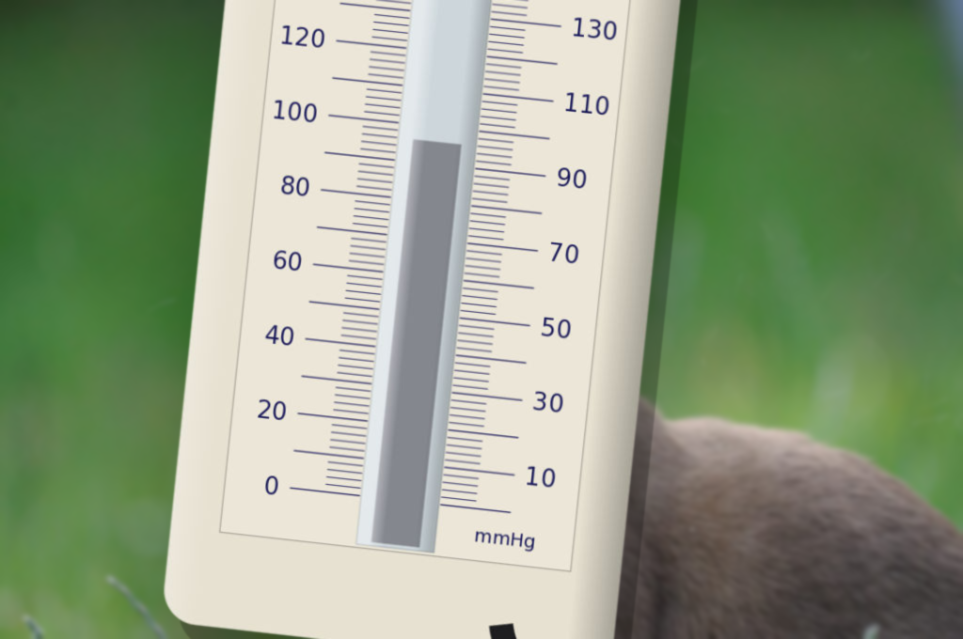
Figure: 96 mmHg
